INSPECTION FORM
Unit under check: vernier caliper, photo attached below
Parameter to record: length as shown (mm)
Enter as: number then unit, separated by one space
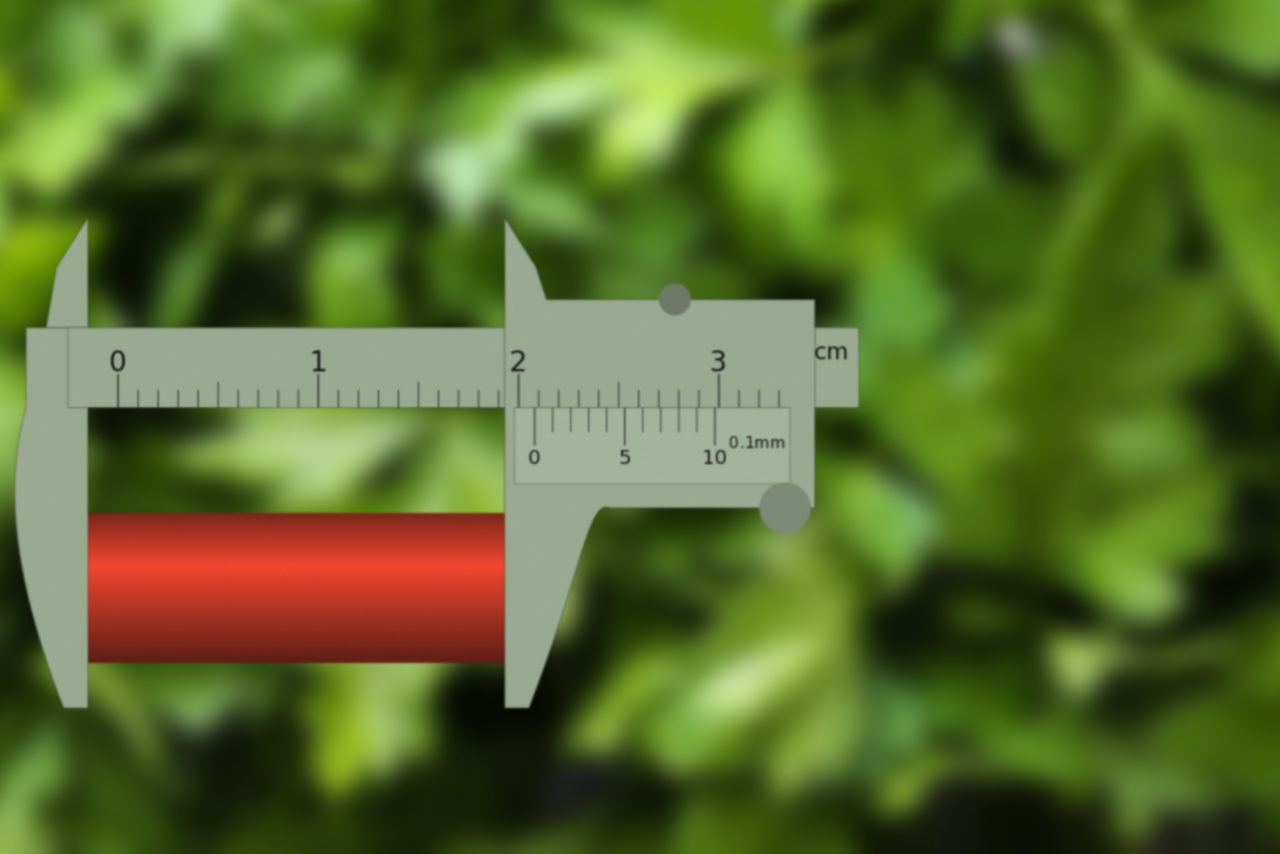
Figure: 20.8 mm
